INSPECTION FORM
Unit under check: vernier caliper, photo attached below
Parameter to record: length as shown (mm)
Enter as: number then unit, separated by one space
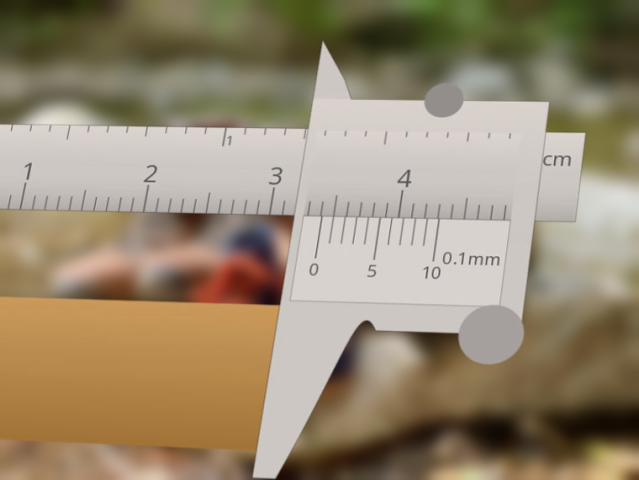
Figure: 34.1 mm
